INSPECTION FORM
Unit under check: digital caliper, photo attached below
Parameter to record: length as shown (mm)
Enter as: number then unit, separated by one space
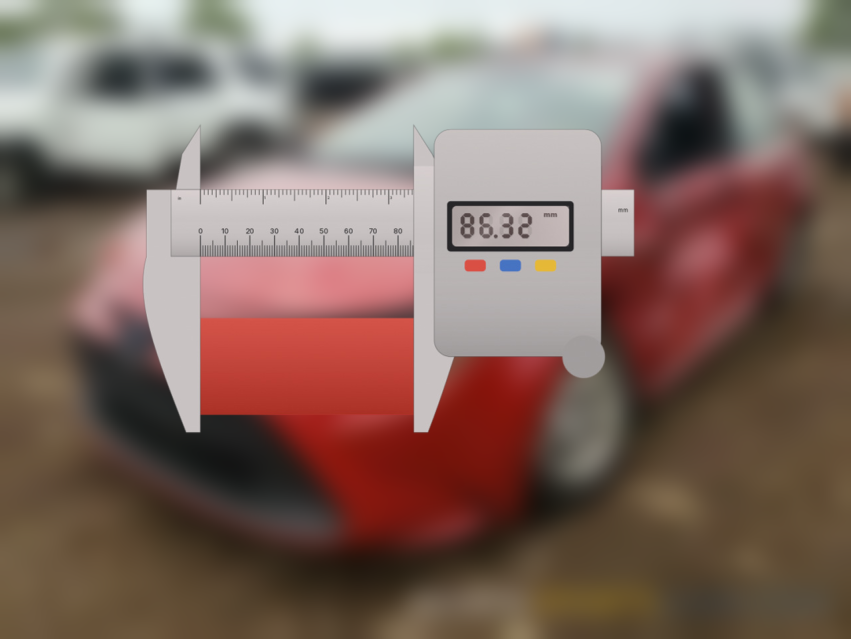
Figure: 86.32 mm
